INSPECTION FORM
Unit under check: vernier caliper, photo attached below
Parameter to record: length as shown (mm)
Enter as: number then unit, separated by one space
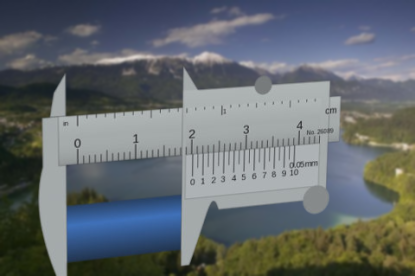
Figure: 20.2 mm
